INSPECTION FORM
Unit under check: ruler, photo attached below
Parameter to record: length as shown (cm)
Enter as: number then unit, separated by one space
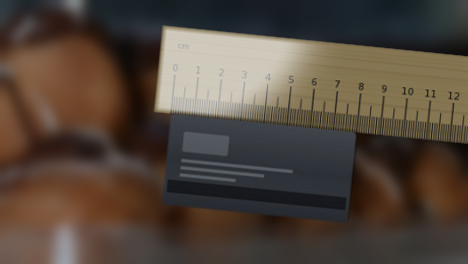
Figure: 8 cm
